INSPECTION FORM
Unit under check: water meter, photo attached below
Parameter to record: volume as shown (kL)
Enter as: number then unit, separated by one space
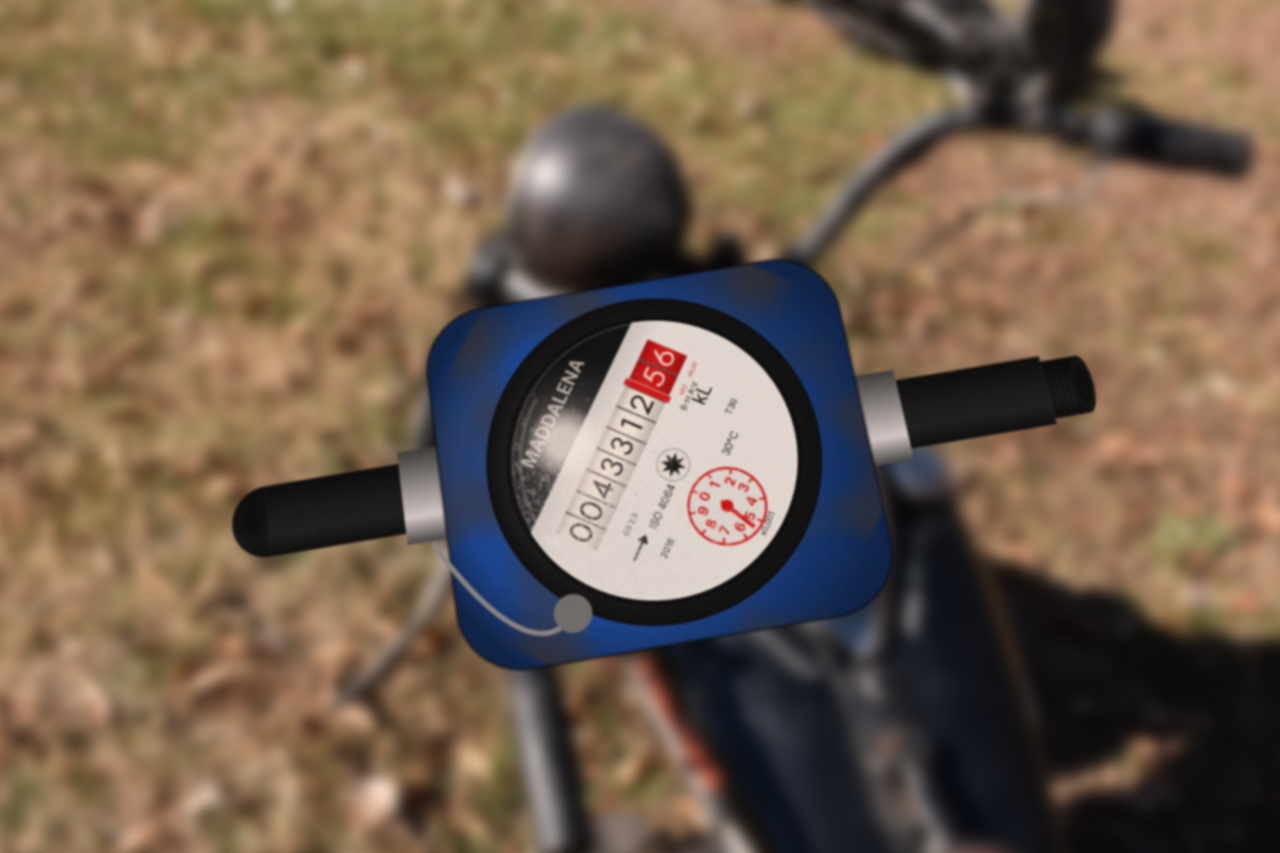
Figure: 43312.565 kL
